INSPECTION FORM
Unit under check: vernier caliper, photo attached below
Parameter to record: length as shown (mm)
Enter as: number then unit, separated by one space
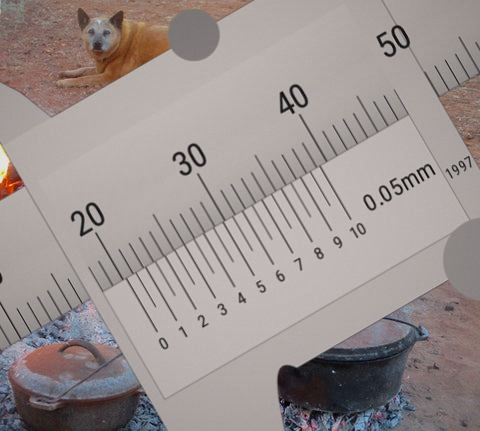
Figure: 20.3 mm
